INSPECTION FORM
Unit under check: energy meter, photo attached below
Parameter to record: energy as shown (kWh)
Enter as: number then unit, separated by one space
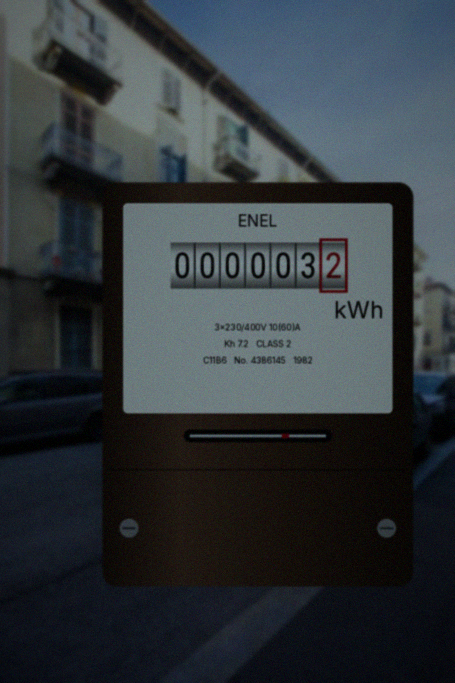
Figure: 3.2 kWh
